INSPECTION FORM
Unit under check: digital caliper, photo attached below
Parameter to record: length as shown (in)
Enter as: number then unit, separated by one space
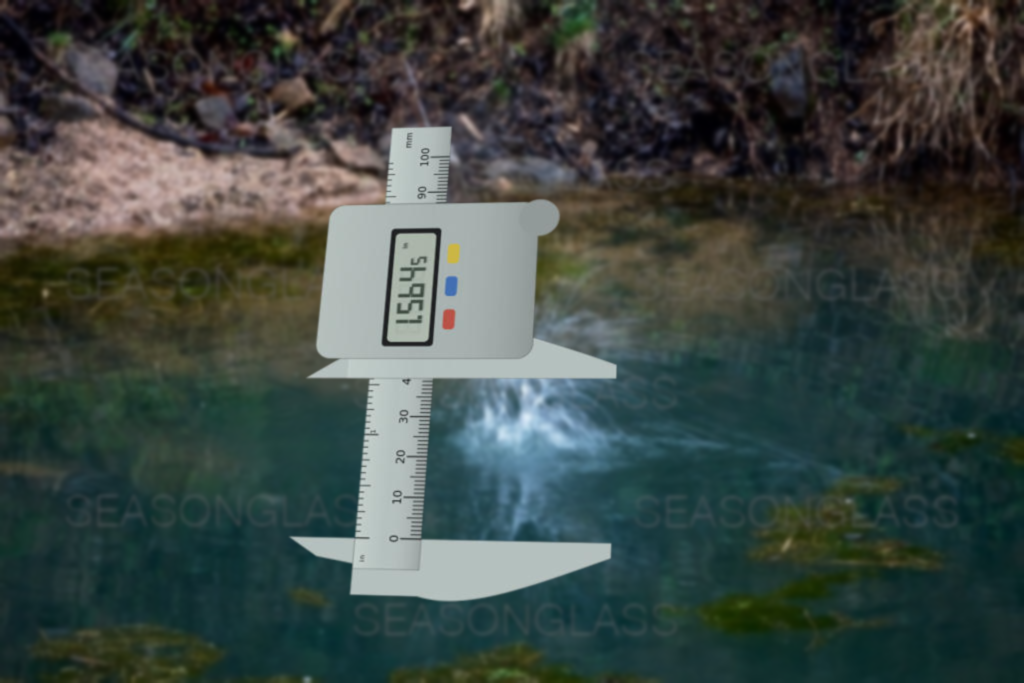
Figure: 1.5645 in
